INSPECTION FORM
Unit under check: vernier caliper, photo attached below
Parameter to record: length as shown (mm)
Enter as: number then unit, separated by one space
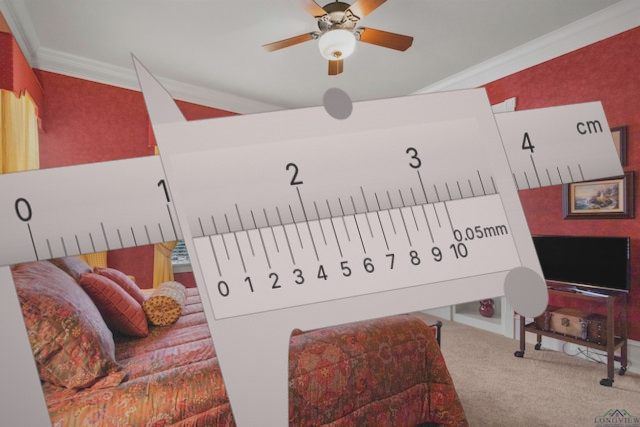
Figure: 12.4 mm
